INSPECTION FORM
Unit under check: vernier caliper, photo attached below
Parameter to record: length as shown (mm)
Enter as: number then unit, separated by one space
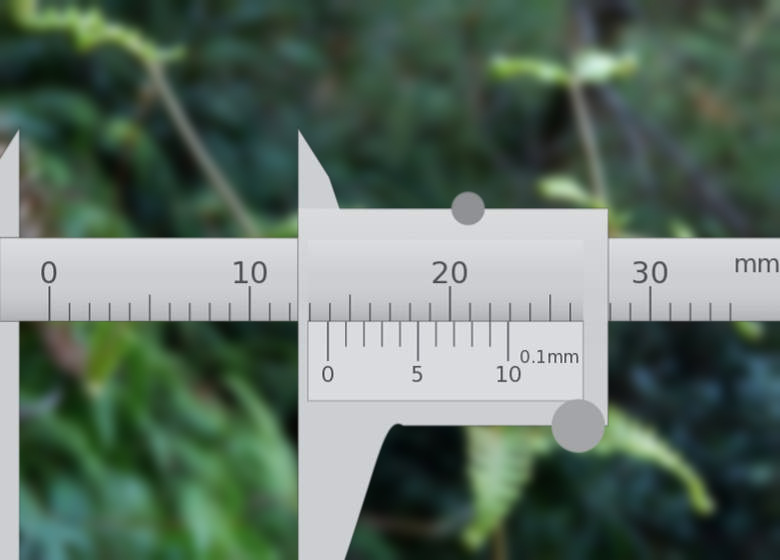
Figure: 13.9 mm
